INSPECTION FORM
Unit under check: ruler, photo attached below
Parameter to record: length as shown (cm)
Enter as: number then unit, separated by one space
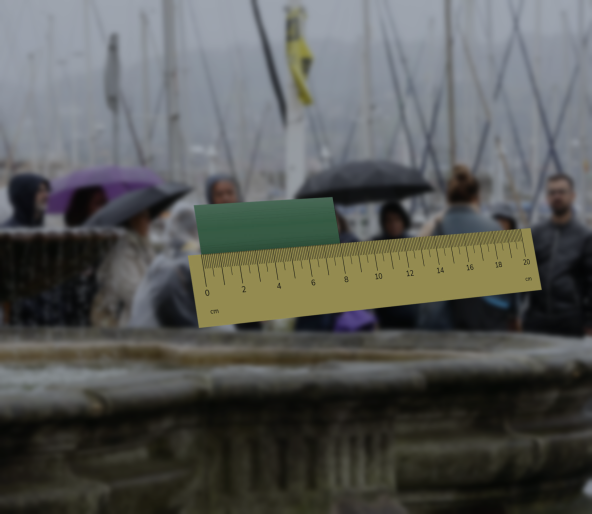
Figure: 8 cm
